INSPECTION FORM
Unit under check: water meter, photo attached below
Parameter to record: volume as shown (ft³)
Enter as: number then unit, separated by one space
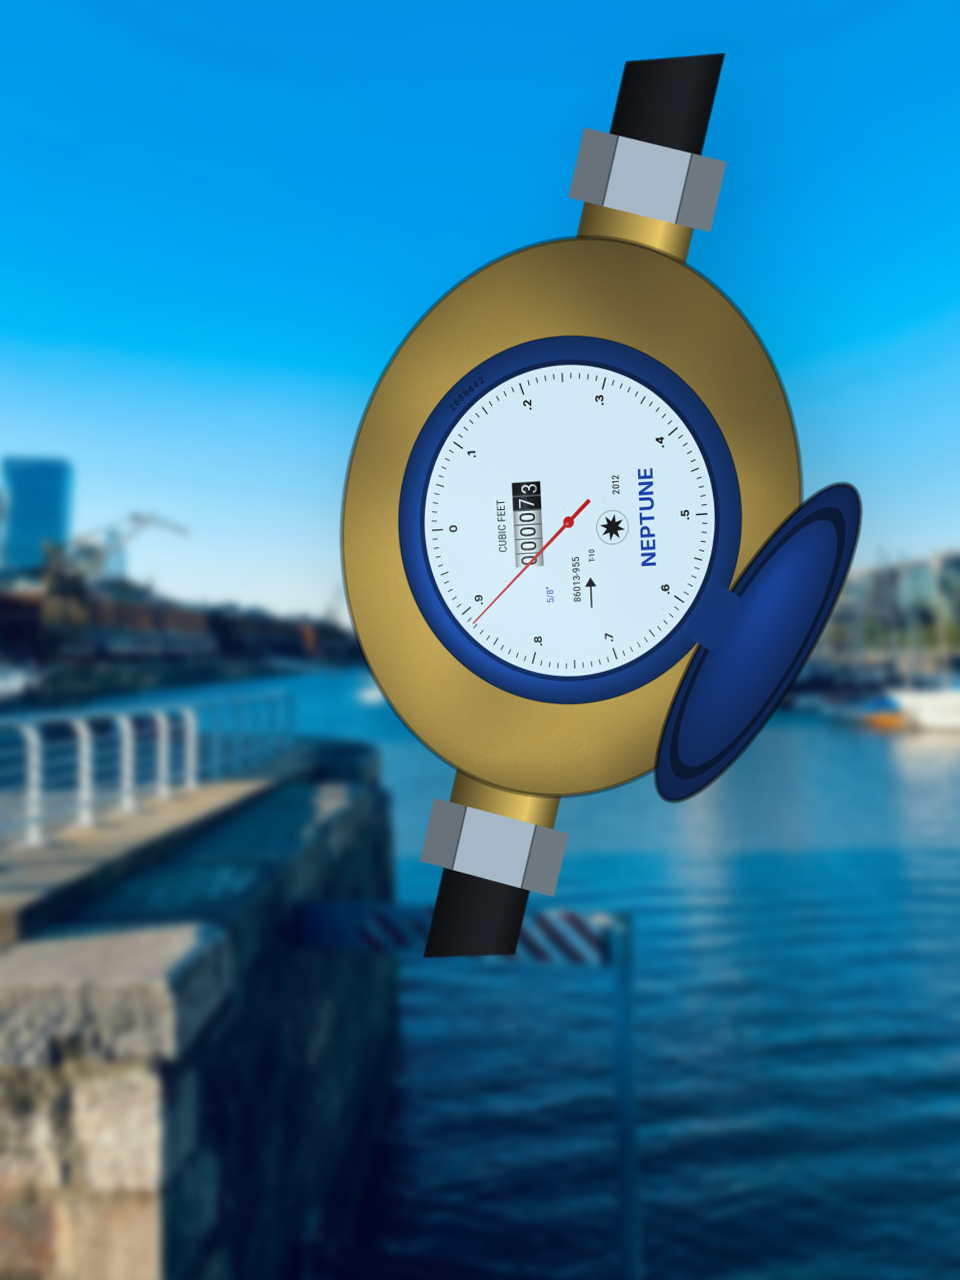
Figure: 72.88 ft³
